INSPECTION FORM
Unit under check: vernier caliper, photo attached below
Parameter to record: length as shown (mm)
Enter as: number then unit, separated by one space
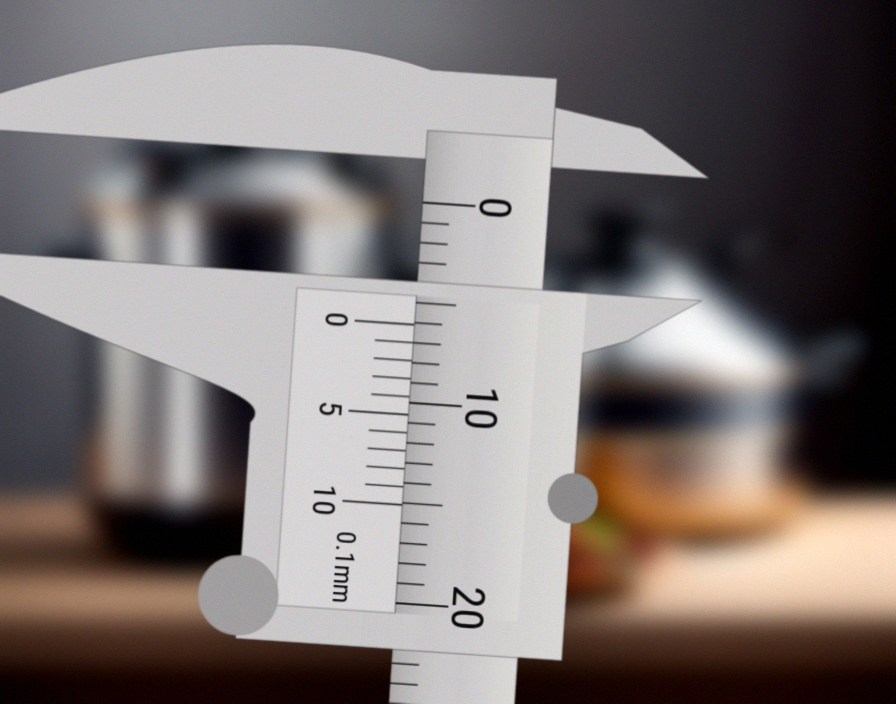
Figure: 6.1 mm
